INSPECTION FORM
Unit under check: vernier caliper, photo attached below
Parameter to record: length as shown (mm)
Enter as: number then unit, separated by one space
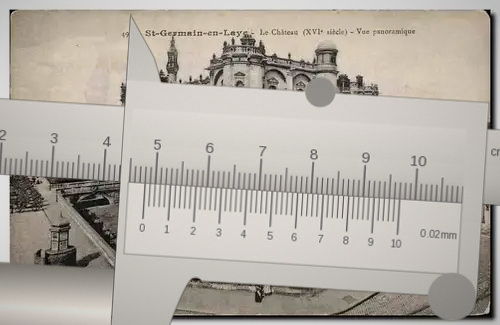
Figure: 48.0 mm
